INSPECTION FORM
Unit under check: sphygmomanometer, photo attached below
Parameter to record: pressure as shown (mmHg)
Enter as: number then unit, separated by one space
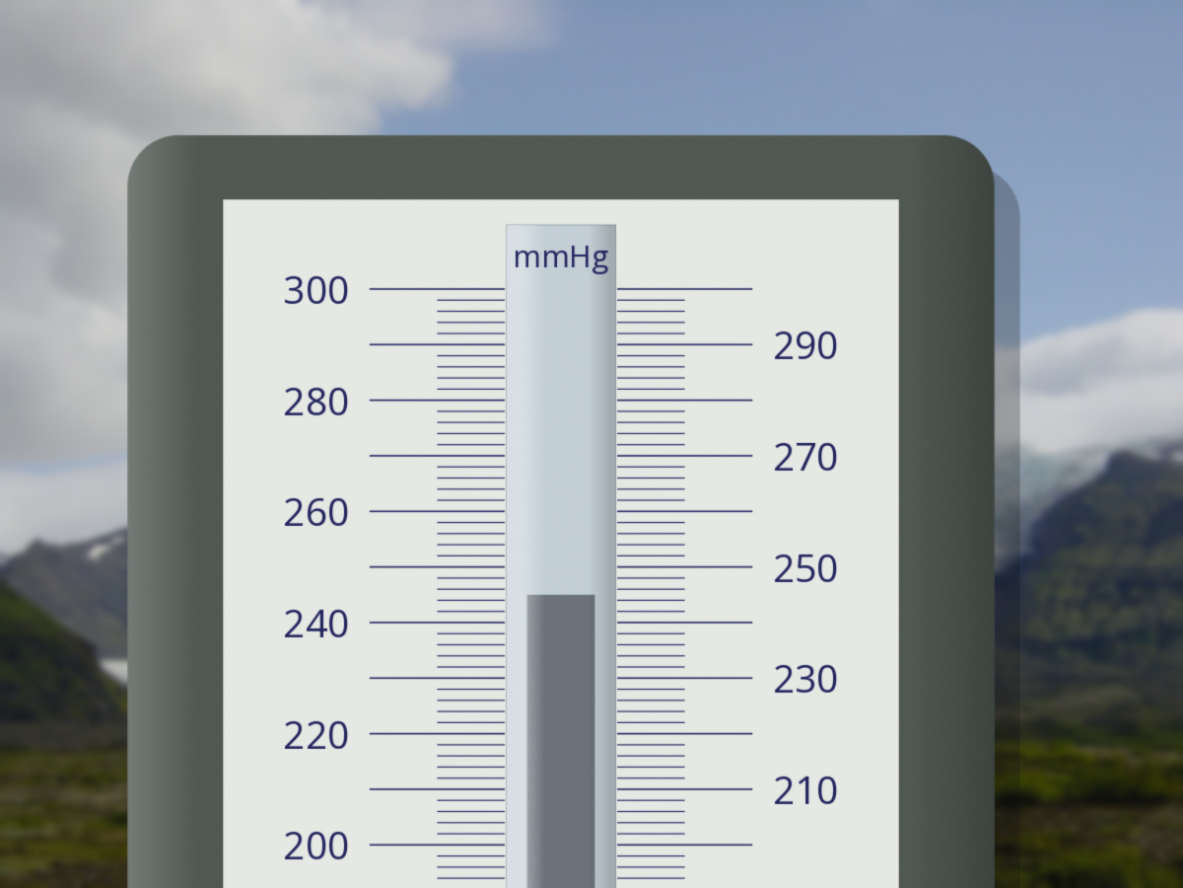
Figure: 245 mmHg
